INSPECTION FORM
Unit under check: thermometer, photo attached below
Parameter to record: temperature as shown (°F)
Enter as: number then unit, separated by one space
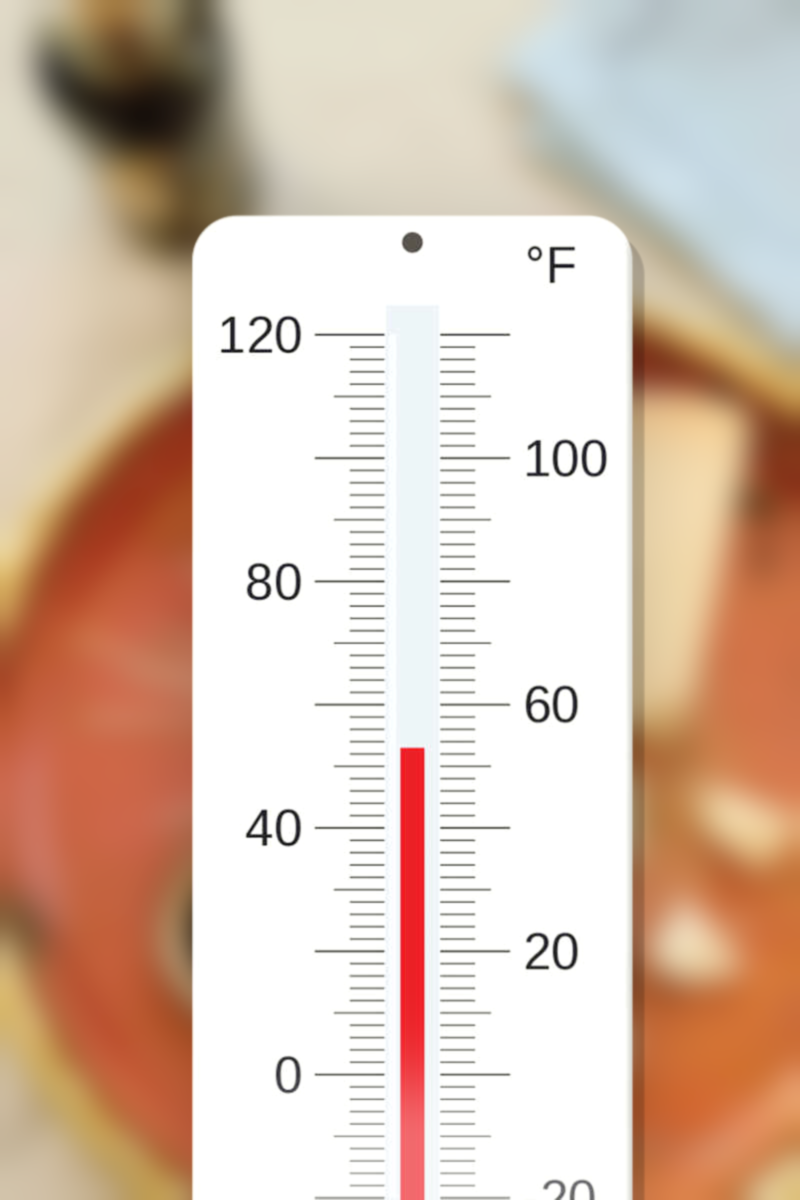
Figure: 53 °F
